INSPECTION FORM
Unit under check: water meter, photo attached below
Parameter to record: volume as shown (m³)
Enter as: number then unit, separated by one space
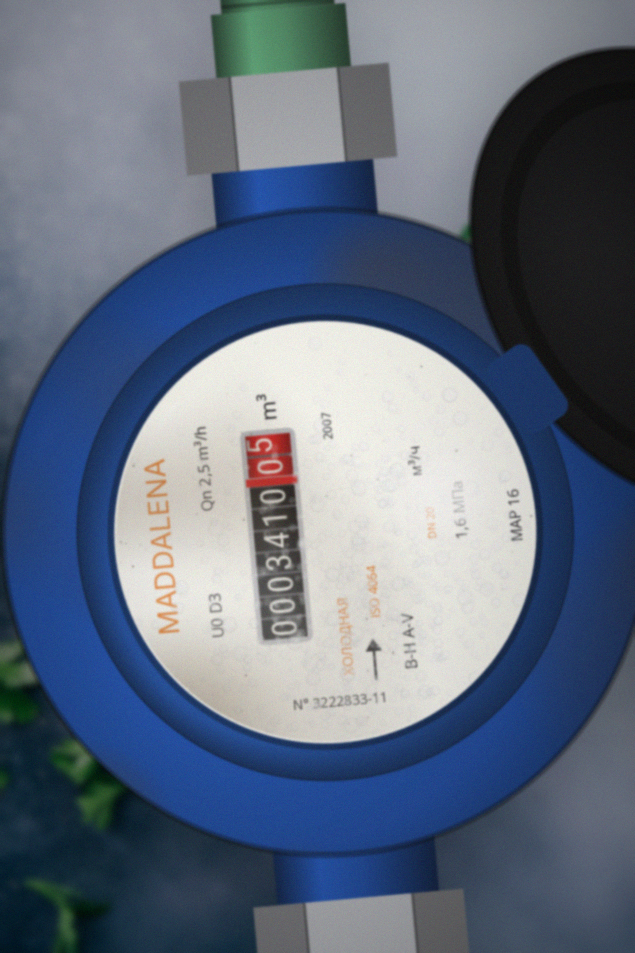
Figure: 3410.05 m³
